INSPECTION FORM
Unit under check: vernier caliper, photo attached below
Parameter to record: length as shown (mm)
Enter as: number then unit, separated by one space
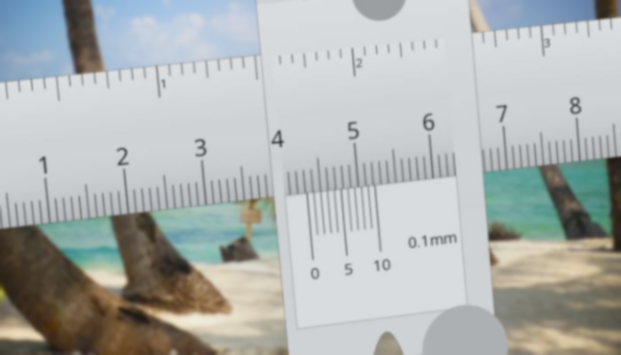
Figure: 43.2 mm
